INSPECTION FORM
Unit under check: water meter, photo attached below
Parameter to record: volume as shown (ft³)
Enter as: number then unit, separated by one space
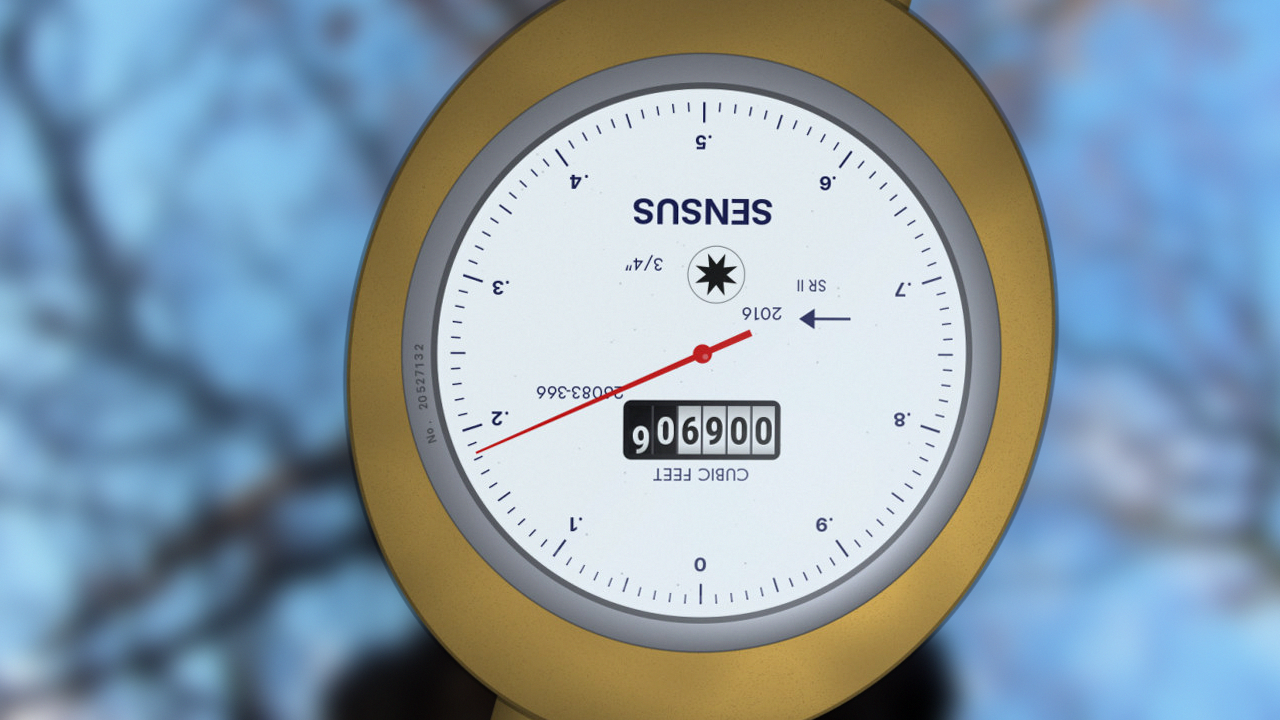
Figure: 6906.18 ft³
